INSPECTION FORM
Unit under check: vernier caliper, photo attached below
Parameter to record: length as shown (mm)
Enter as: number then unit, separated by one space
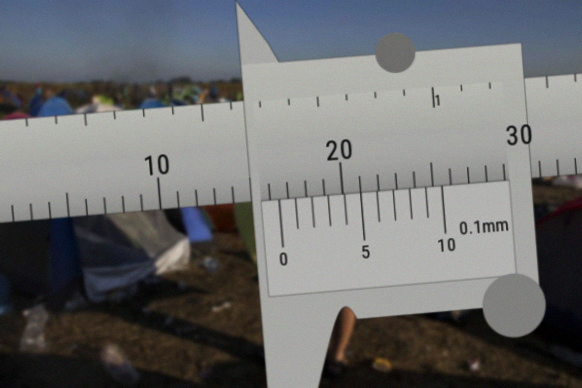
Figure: 16.5 mm
